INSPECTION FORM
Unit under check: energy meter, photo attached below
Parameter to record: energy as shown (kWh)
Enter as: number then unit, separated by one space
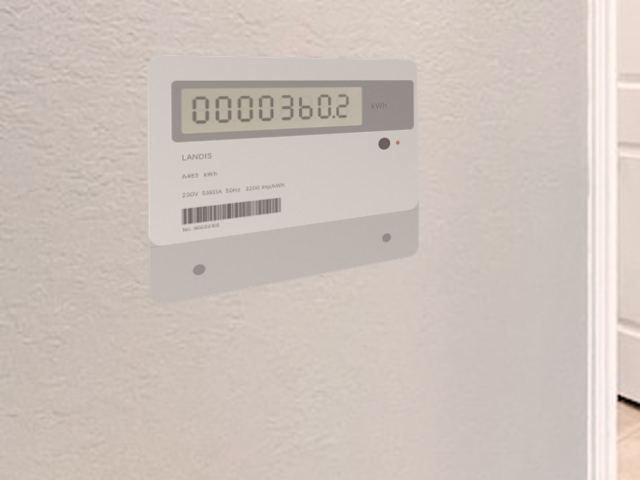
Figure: 360.2 kWh
